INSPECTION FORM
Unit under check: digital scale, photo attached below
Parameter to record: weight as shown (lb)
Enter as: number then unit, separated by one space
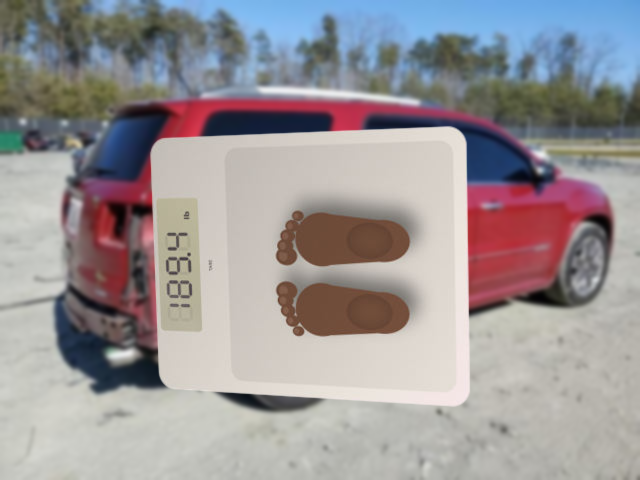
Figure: 189.4 lb
